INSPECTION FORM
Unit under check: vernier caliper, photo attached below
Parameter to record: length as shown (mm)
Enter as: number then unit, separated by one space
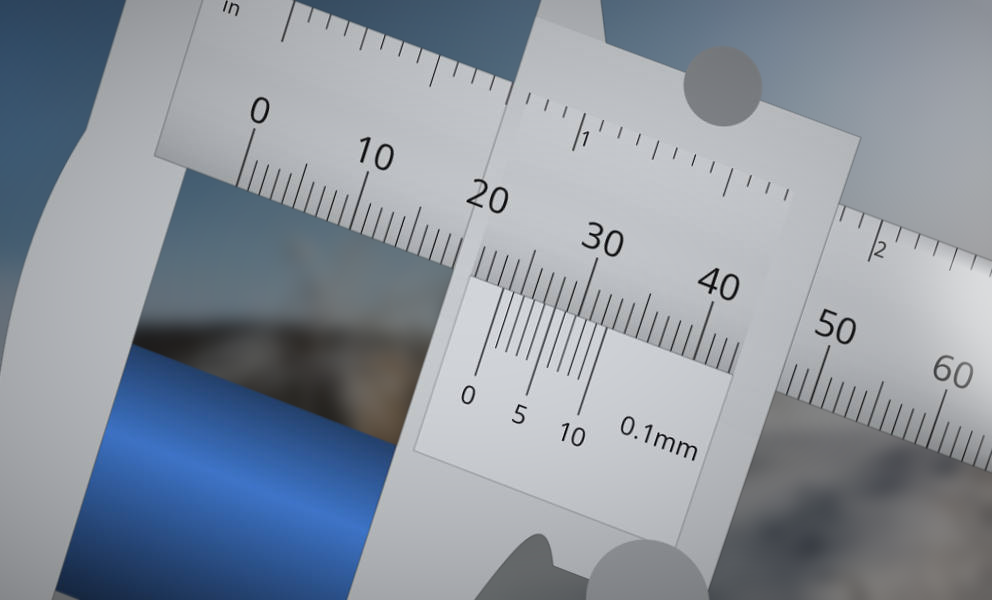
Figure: 23.5 mm
